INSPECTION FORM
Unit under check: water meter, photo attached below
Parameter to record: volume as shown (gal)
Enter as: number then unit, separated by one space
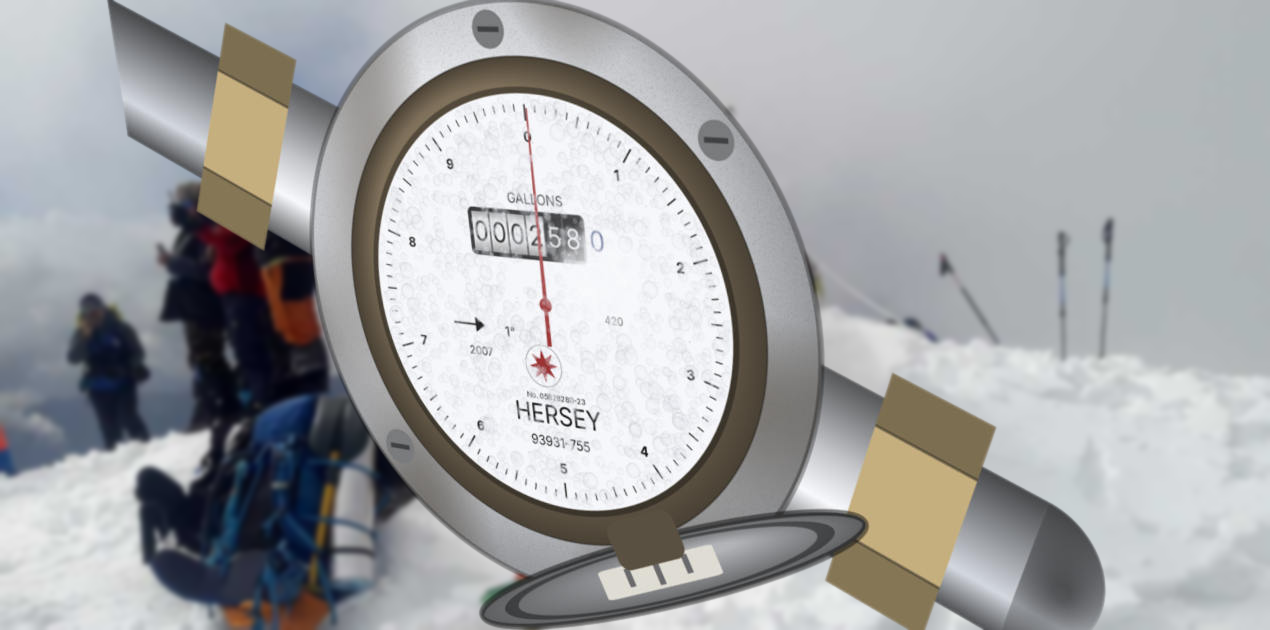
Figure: 2580.0 gal
